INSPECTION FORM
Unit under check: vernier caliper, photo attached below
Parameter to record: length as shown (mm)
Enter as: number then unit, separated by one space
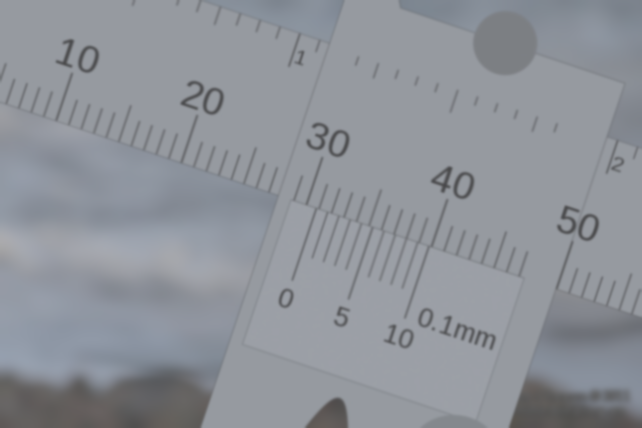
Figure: 30.8 mm
